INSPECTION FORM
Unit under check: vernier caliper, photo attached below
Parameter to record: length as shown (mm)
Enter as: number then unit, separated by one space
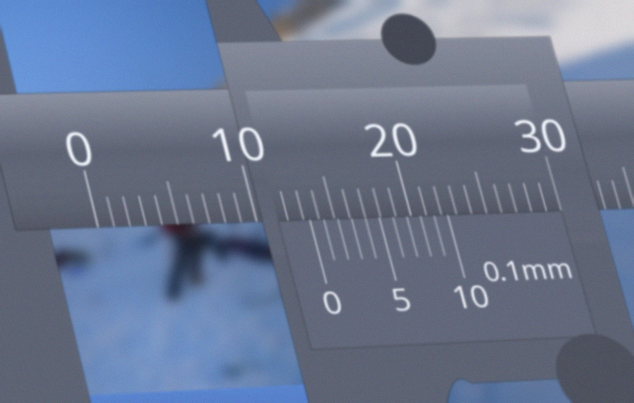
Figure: 13.4 mm
